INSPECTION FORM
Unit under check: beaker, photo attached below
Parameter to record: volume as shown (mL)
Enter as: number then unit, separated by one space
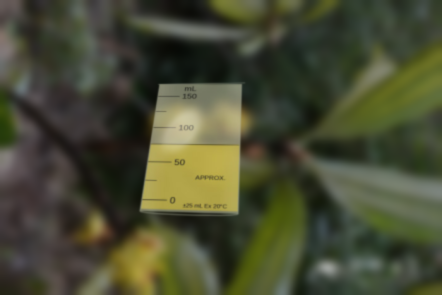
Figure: 75 mL
